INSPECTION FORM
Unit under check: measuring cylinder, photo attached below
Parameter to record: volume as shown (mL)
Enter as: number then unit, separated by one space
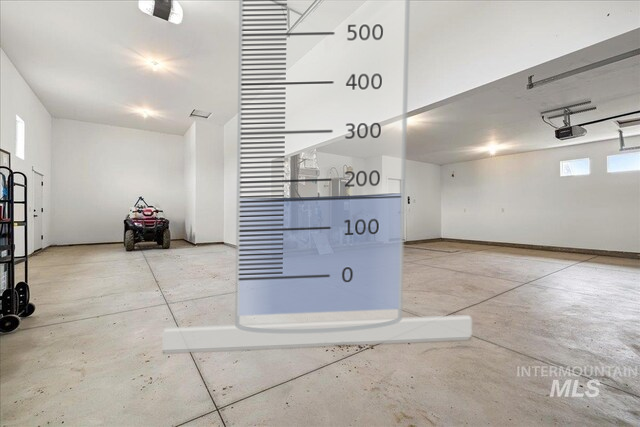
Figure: 160 mL
